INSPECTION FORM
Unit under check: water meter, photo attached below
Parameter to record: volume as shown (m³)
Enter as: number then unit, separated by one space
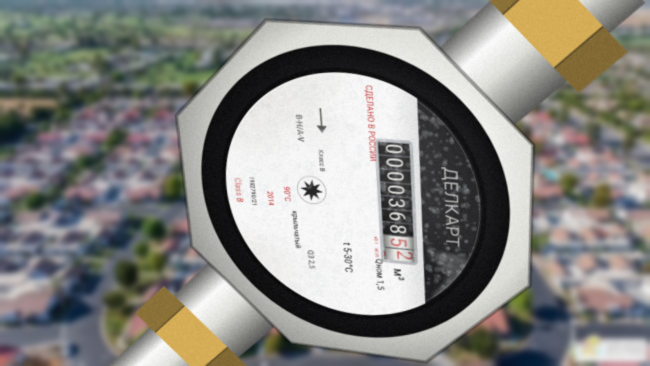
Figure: 368.52 m³
